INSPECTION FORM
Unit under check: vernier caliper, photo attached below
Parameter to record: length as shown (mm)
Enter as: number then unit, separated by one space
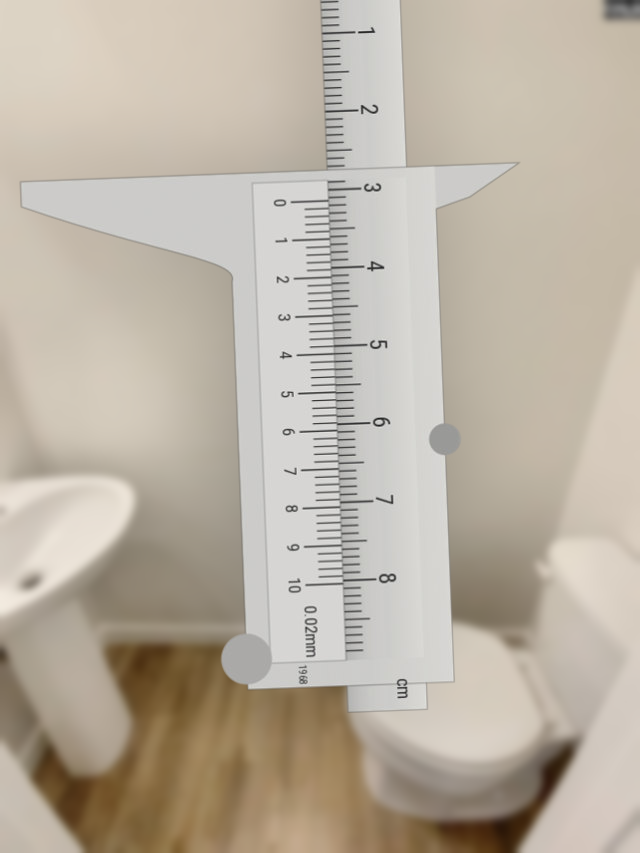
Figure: 31.4 mm
